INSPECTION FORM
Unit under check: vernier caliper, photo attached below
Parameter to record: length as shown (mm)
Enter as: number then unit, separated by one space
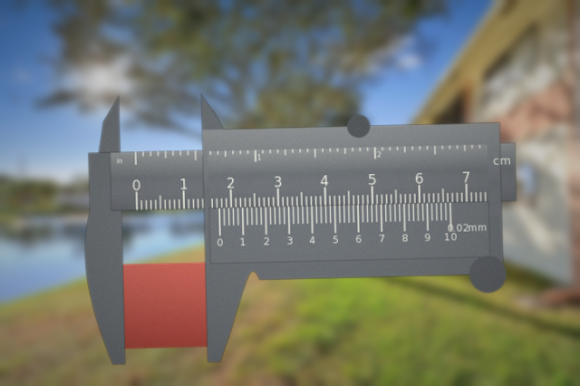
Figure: 17.5 mm
